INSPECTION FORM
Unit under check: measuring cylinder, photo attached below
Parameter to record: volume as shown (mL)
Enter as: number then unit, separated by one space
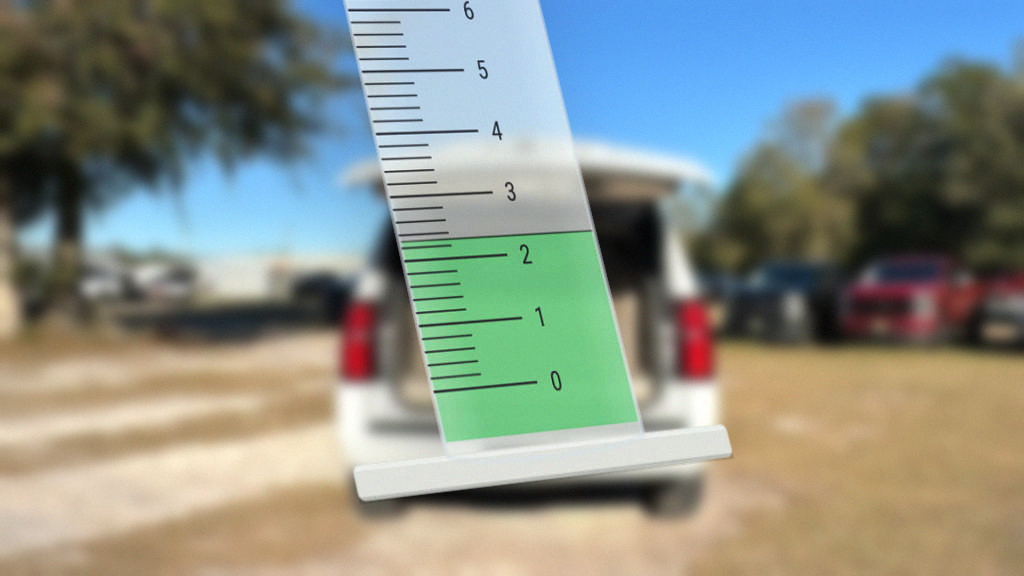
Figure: 2.3 mL
